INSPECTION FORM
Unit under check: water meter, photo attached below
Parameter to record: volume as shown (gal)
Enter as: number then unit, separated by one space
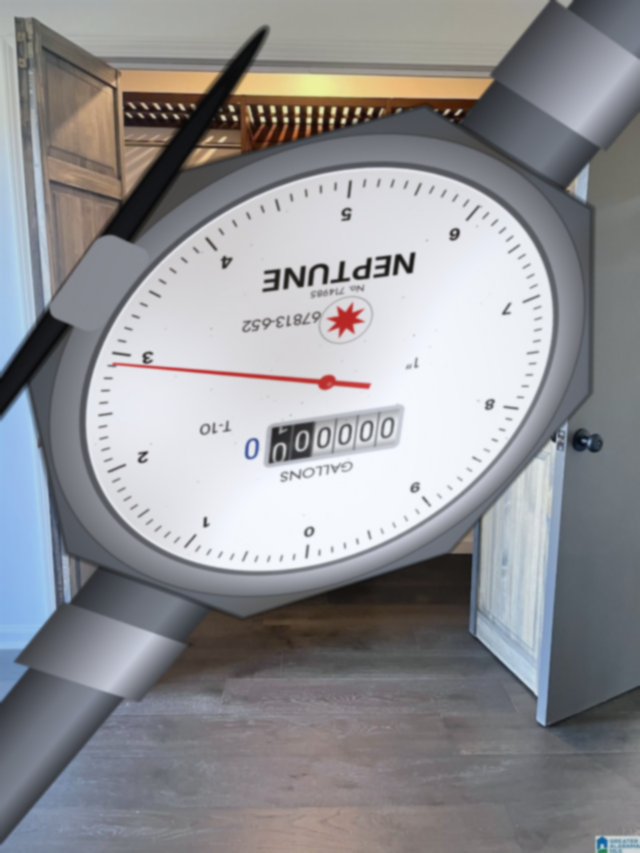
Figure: 2.9 gal
